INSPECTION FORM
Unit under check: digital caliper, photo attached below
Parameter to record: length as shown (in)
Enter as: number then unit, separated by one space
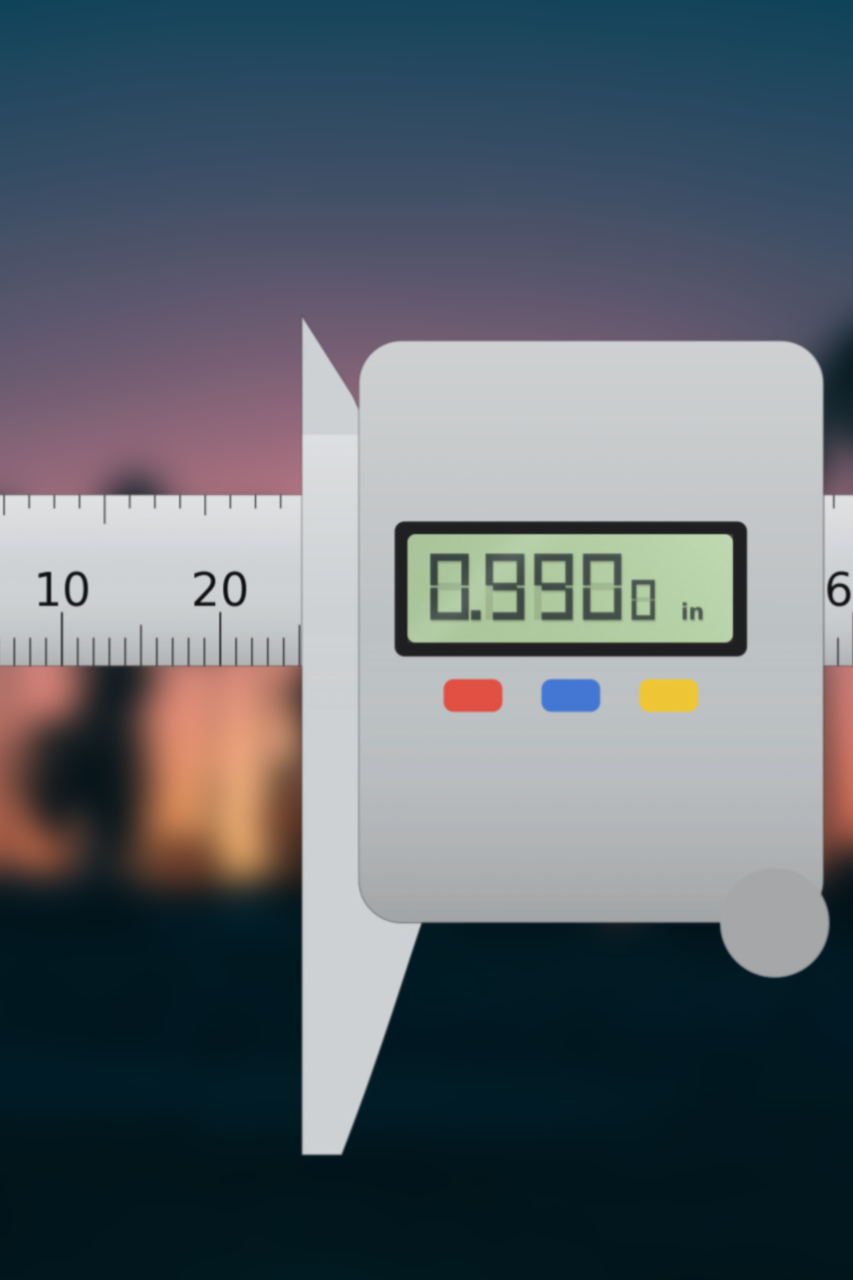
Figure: 0.9900 in
